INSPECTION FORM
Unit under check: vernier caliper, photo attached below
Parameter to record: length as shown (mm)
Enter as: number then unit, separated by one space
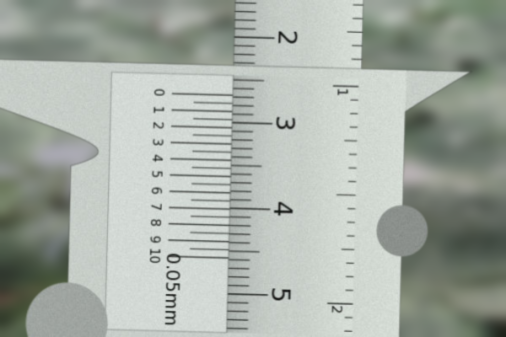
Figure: 26.8 mm
